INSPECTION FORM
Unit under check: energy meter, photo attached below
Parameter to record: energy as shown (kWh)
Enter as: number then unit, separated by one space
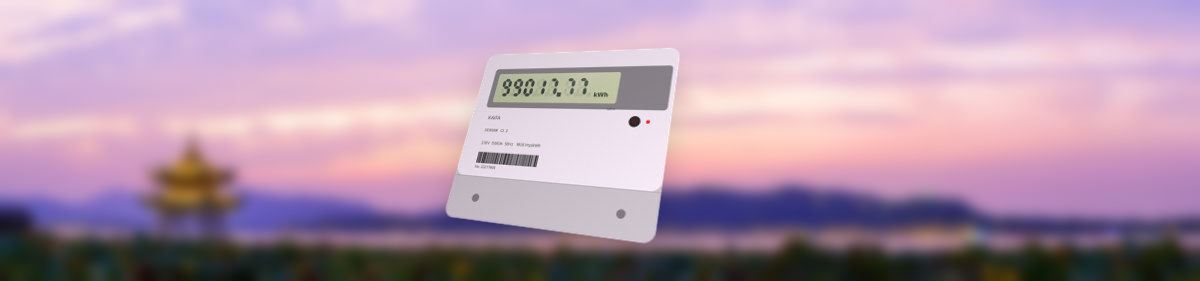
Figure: 99017.77 kWh
